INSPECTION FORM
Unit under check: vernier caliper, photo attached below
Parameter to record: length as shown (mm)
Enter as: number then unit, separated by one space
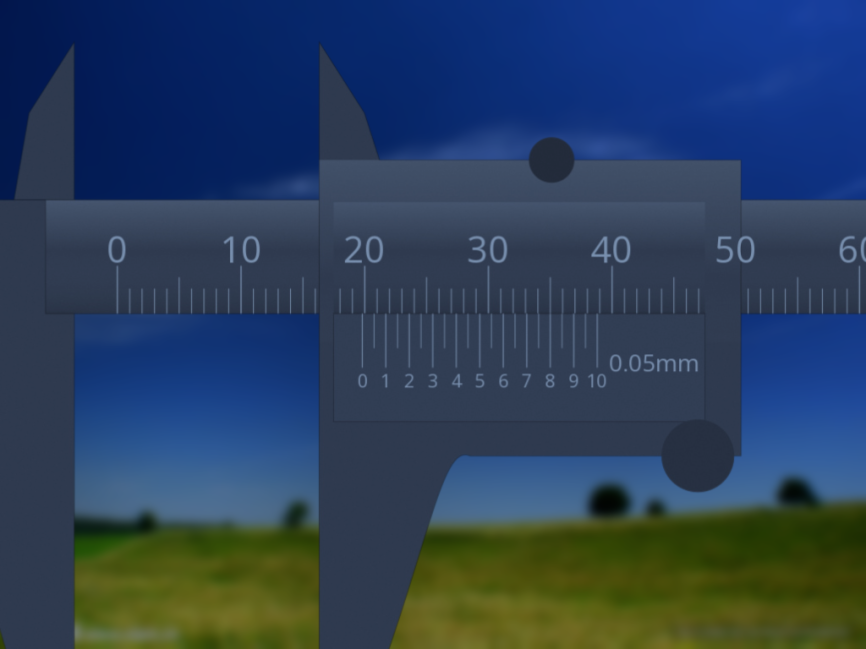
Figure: 19.8 mm
